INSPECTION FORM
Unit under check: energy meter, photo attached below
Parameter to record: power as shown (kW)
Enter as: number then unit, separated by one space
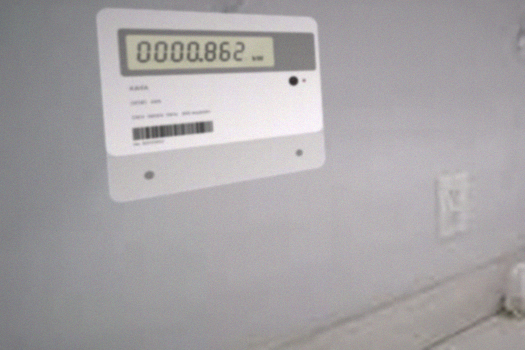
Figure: 0.862 kW
